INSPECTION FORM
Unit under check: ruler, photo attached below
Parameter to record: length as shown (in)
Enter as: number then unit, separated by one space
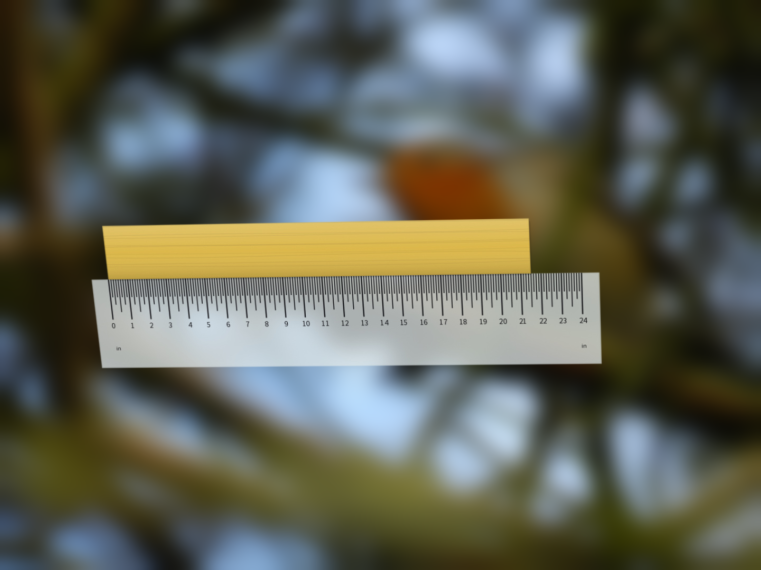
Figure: 21.5 in
